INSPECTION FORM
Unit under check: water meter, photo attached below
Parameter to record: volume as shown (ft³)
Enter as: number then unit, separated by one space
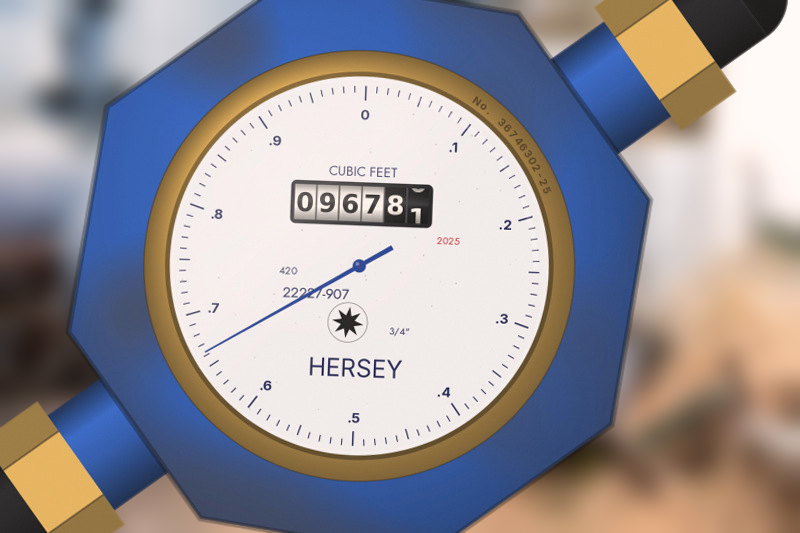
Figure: 96780.66 ft³
